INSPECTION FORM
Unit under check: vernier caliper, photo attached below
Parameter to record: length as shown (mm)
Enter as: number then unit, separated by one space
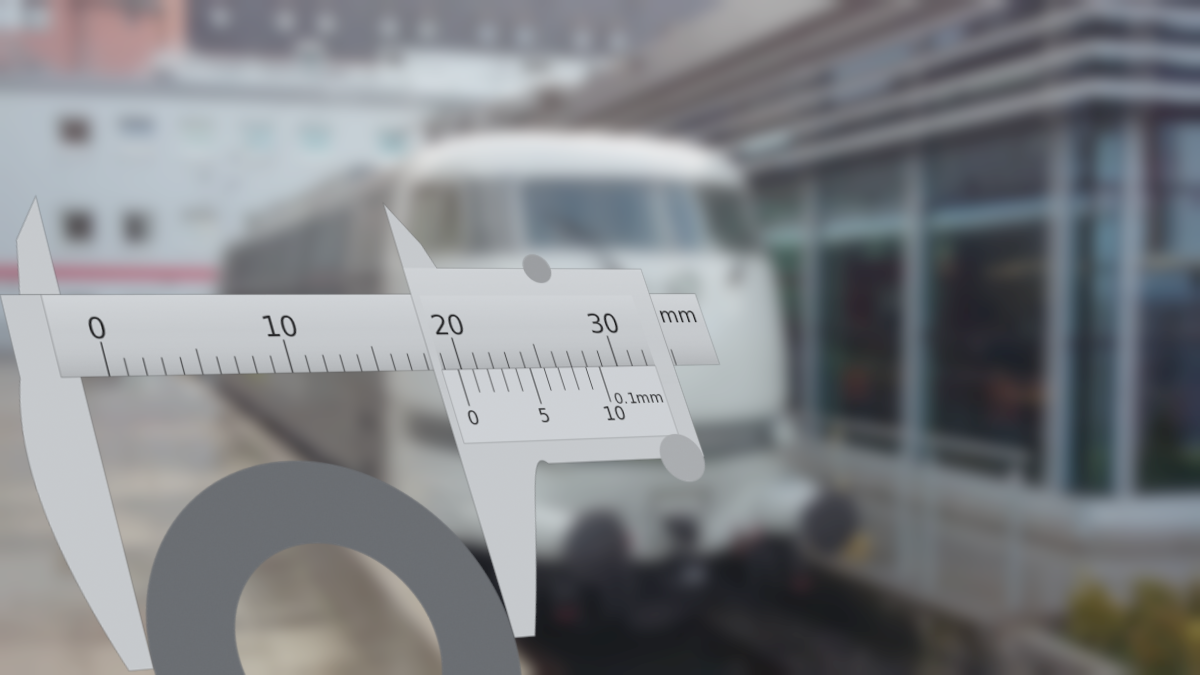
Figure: 19.8 mm
